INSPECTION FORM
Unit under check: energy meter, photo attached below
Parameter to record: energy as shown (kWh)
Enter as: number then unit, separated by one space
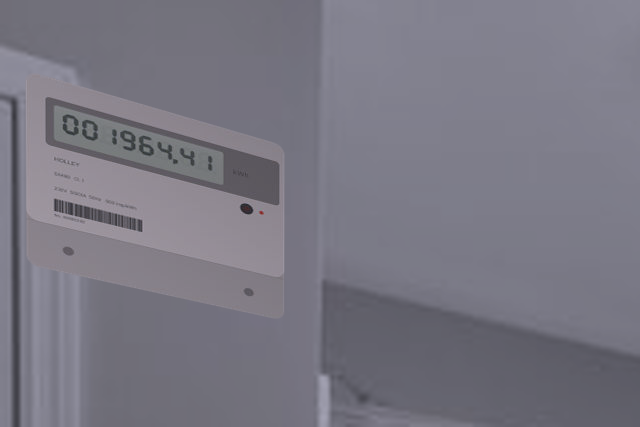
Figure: 1964.41 kWh
